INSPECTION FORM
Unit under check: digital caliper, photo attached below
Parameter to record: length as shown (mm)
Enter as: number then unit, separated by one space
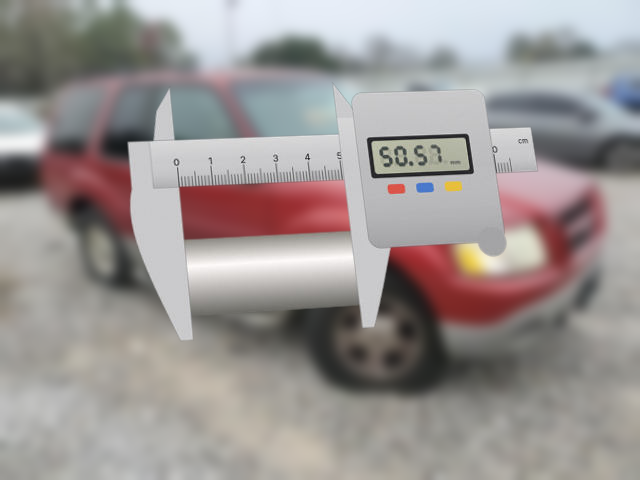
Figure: 50.57 mm
